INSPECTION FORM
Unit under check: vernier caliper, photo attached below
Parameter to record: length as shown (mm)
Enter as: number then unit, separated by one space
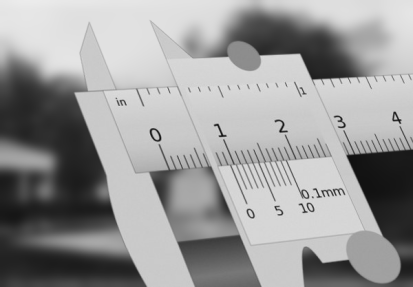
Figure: 9.4 mm
